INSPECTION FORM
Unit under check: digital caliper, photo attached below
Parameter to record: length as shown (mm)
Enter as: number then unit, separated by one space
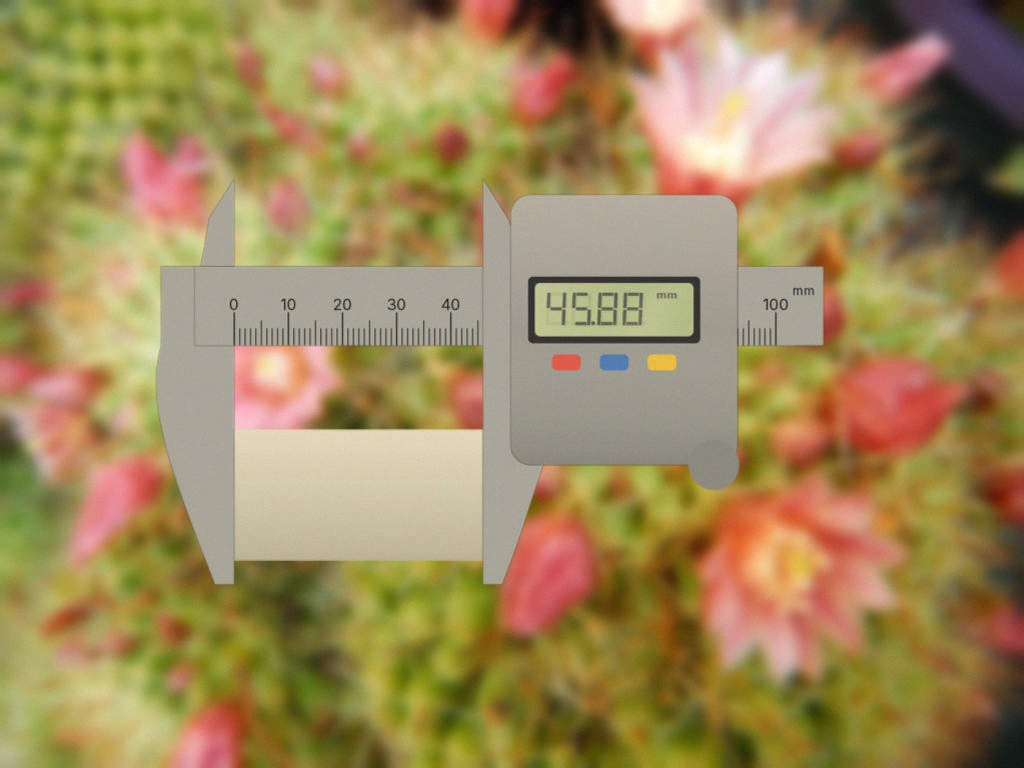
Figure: 45.88 mm
